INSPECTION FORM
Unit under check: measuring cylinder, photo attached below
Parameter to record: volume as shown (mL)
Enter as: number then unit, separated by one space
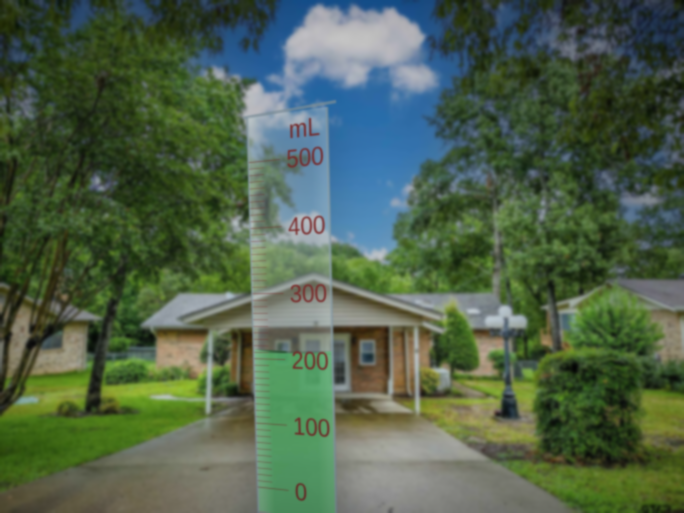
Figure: 210 mL
